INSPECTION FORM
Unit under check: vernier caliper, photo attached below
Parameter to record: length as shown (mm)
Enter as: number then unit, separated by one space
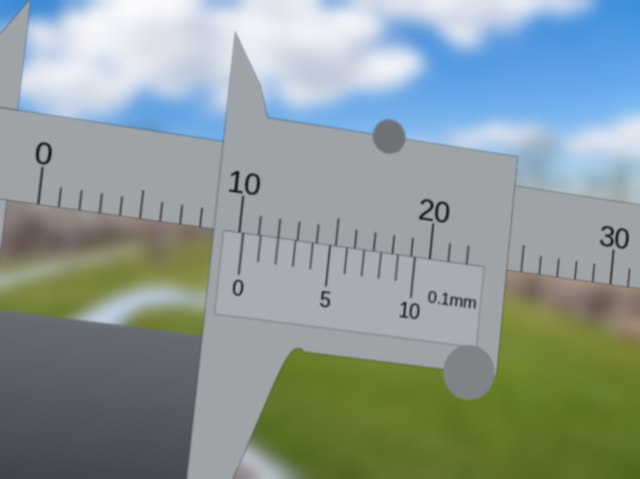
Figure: 10.2 mm
